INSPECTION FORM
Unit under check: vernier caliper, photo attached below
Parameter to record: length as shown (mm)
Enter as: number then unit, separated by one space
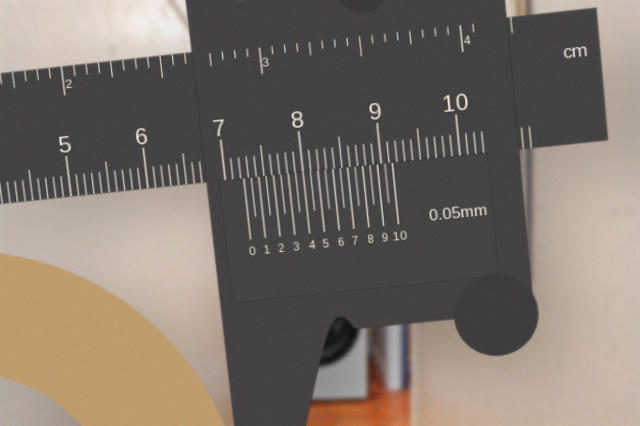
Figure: 72.4 mm
